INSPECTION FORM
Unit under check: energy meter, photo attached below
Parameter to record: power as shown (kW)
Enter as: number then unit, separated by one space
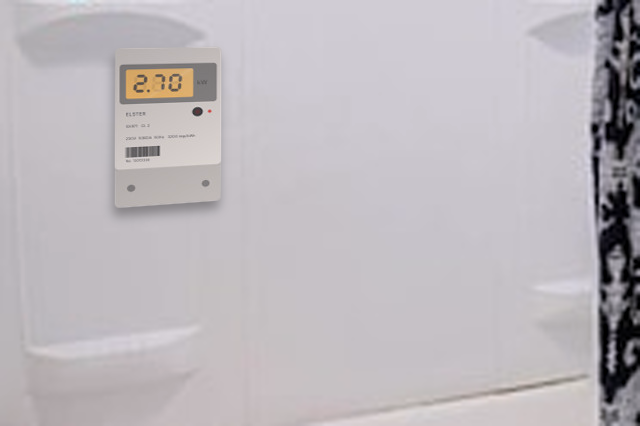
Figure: 2.70 kW
